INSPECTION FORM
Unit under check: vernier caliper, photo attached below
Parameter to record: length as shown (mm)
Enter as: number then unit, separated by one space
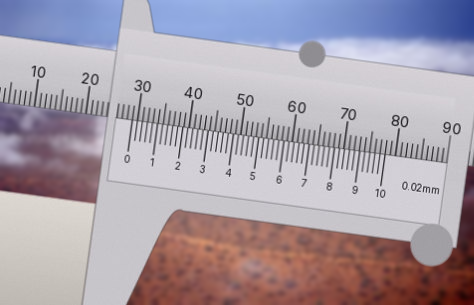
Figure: 29.0 mm
